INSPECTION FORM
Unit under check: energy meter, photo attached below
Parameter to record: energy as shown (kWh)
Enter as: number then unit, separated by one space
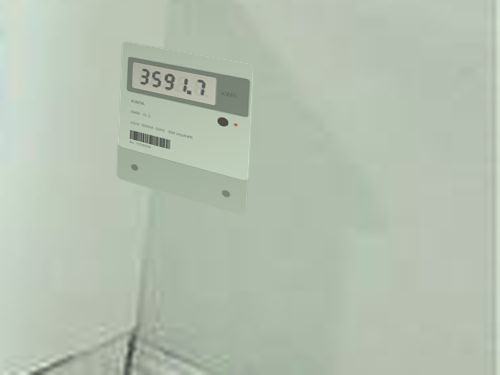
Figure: 3591.7 kWh
